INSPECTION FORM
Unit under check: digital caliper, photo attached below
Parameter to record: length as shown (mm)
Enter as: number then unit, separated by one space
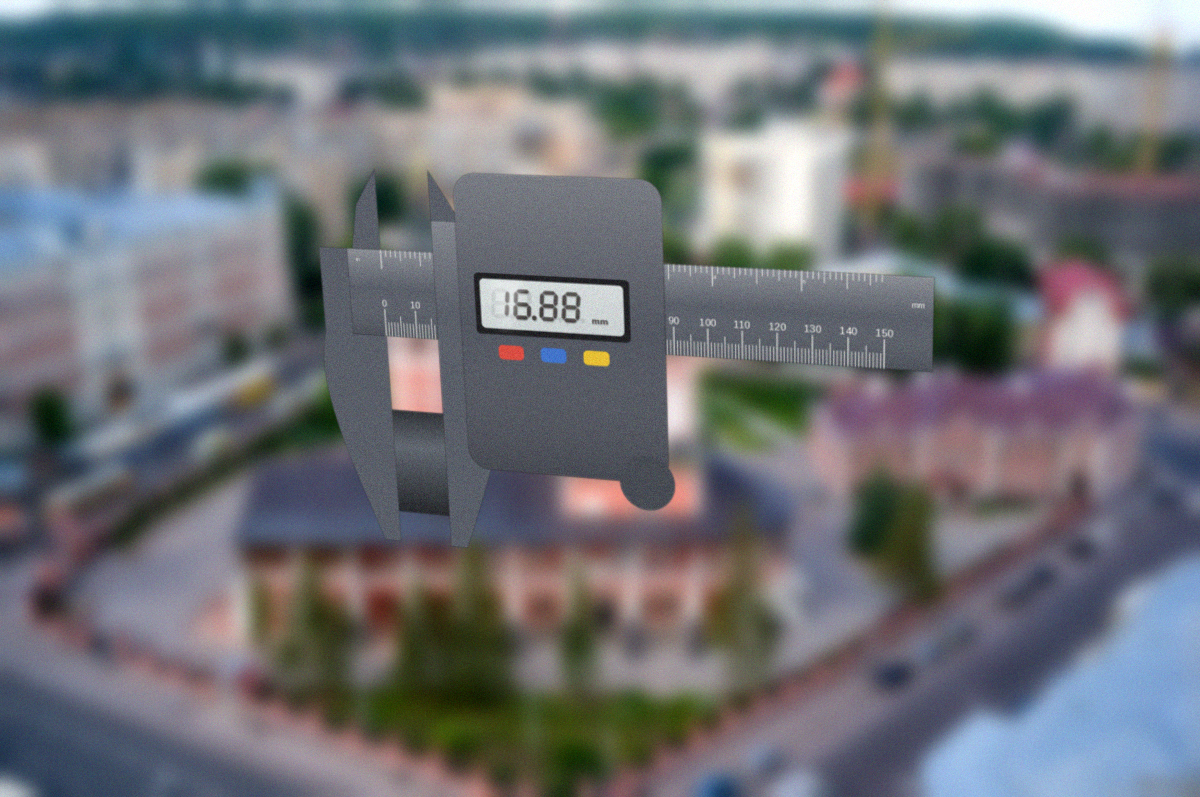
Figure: 16.88 mm
